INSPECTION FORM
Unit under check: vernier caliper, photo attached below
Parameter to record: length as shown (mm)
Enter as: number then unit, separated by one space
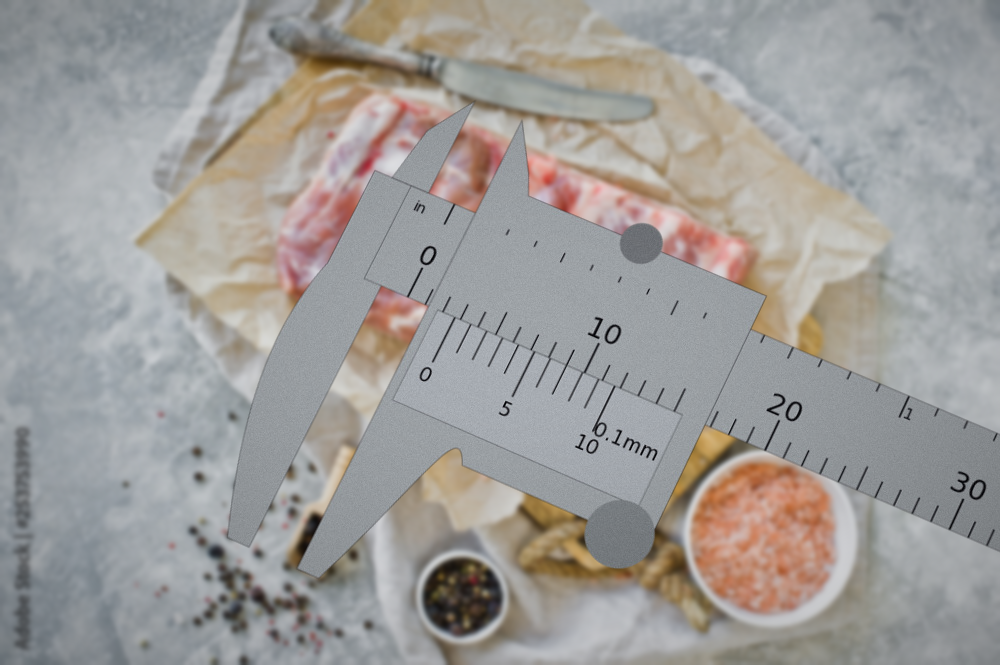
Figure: 2.7 mm
